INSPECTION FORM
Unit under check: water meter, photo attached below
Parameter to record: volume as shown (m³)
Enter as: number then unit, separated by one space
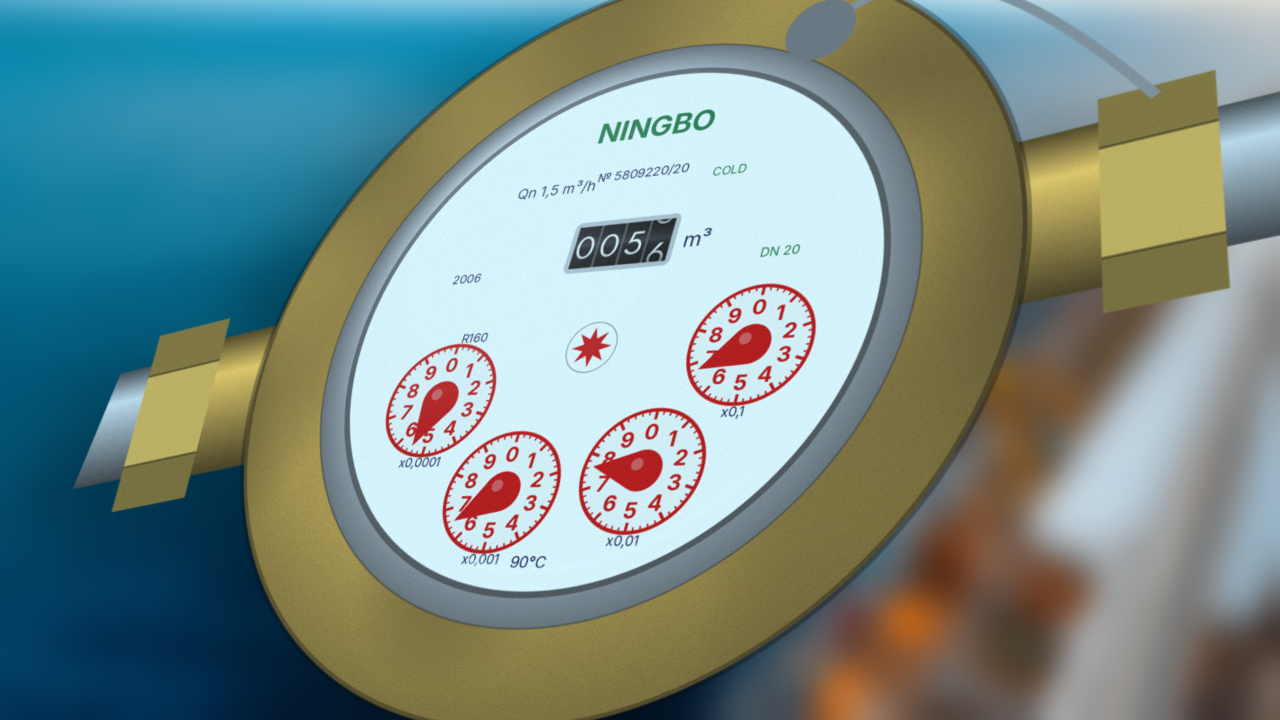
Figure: 55.6765 m³
